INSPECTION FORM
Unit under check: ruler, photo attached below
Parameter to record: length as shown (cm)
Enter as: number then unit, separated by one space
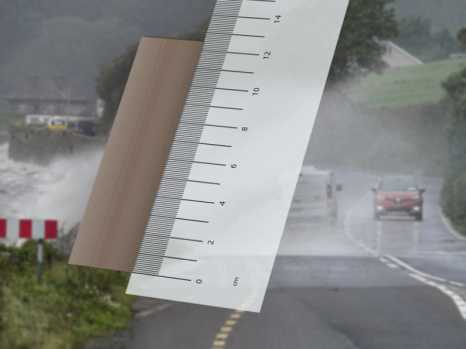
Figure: 12.5 cm
